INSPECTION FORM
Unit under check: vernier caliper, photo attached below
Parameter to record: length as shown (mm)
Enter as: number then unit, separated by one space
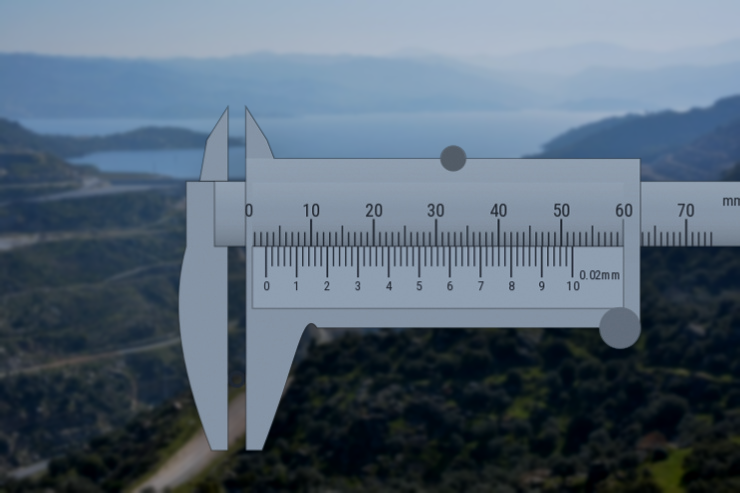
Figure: 2.8 mm
